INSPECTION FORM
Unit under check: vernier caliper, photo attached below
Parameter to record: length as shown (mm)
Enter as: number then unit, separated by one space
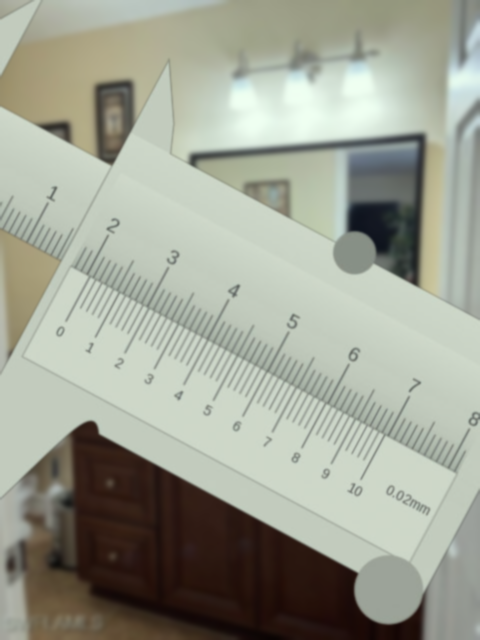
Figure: 20.5 mm
